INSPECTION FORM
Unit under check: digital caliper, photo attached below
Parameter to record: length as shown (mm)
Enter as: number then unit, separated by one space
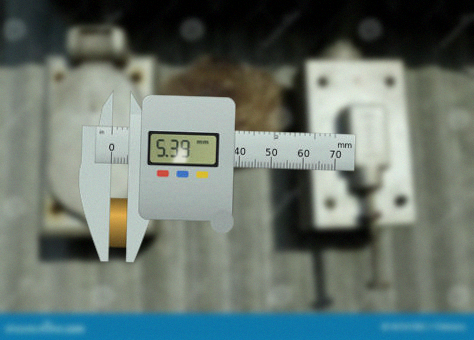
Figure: 5.39 mm
